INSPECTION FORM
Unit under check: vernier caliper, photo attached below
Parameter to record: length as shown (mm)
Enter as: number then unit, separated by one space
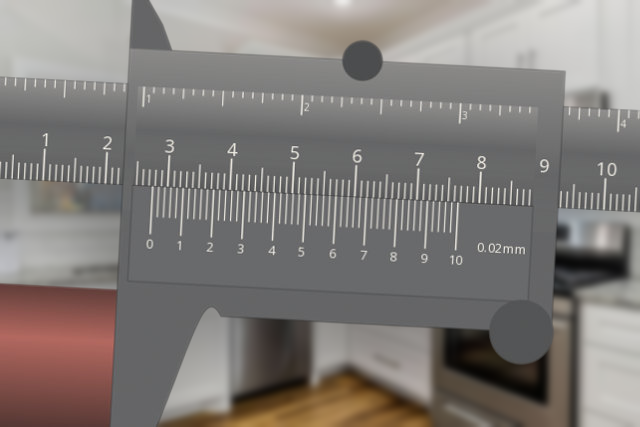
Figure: 27.6 mm
